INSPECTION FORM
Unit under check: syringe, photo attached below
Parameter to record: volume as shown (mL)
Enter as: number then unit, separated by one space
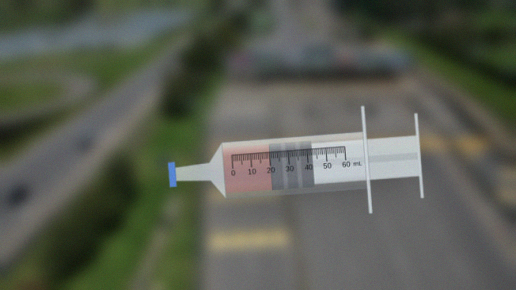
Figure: 20 mL
